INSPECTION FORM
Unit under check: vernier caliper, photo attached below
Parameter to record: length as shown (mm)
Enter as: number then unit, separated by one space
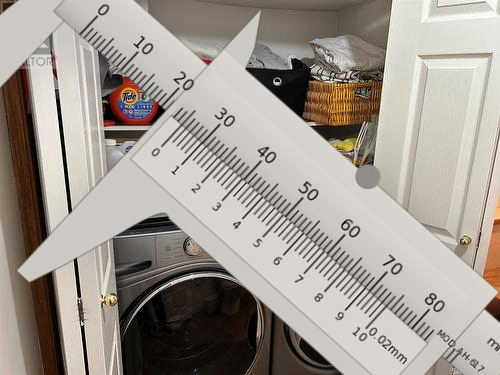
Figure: 25.0 mm
